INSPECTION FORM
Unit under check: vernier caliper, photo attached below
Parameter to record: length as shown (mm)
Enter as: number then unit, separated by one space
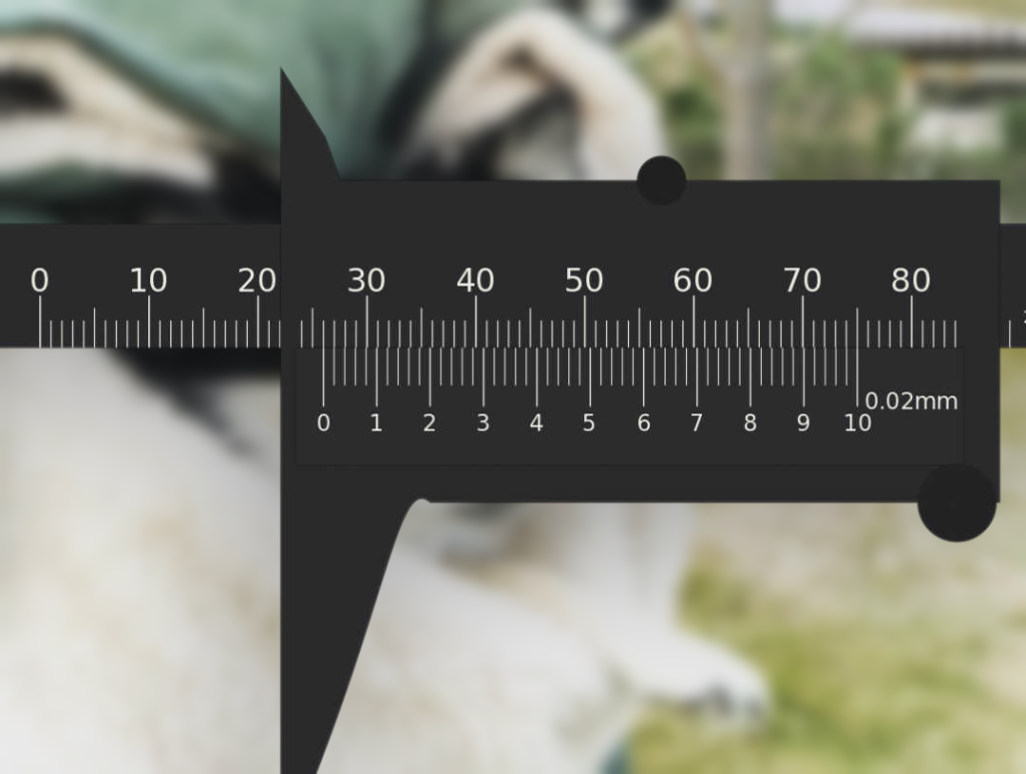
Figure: 26.0 mm
